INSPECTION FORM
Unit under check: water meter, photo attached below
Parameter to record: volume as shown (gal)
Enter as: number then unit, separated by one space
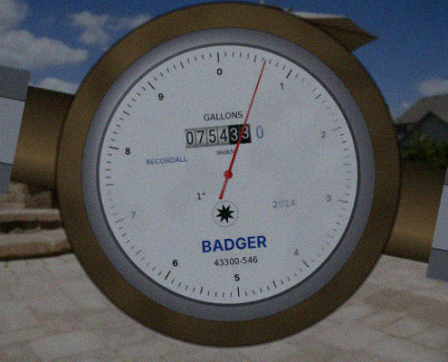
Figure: 754330.6 gal
